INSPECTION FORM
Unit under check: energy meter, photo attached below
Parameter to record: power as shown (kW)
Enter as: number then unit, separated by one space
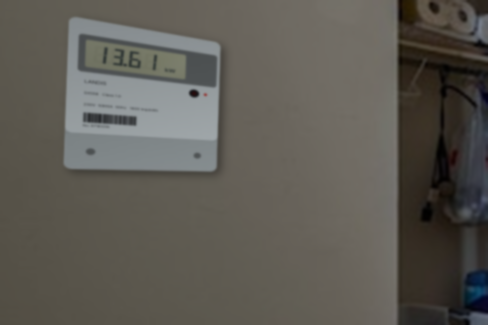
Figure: 13.61 kW
